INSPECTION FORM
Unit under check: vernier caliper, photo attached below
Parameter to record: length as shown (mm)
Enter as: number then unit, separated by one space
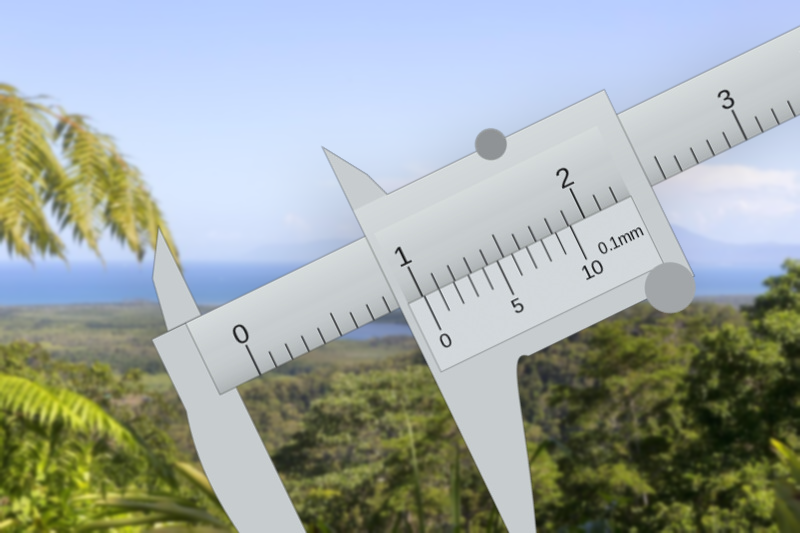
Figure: 10.1 mm
